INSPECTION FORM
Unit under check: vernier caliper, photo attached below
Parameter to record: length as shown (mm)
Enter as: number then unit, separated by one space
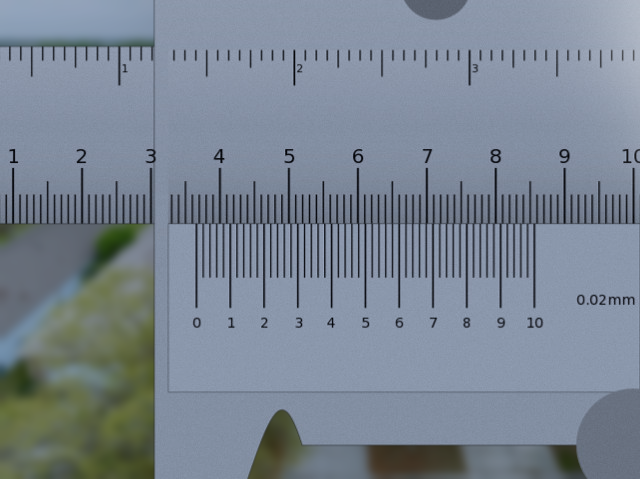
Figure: 36.6 mm
